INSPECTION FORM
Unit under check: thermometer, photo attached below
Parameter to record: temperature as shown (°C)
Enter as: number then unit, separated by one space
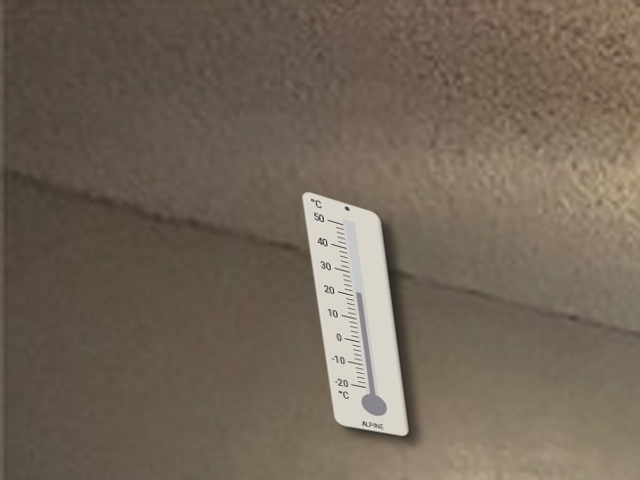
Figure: 22 °C
